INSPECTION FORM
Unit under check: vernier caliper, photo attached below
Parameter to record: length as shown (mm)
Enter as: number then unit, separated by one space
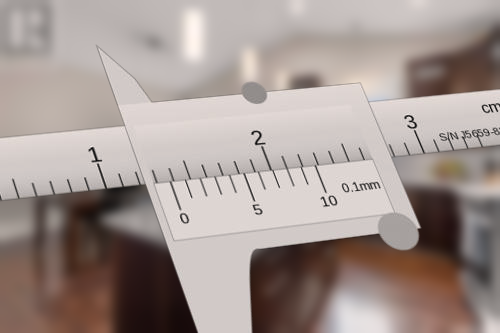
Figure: 13.8 mm
